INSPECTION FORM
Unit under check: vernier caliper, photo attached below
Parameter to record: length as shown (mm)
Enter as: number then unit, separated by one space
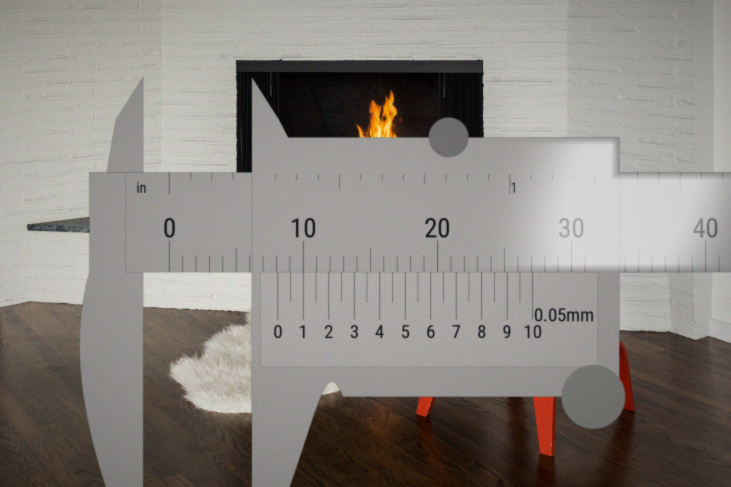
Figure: 8.1 mm
